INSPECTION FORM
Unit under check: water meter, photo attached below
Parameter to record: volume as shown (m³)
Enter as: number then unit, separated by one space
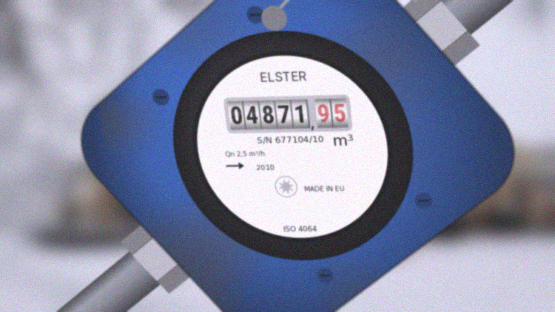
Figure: 4871.95 m³
